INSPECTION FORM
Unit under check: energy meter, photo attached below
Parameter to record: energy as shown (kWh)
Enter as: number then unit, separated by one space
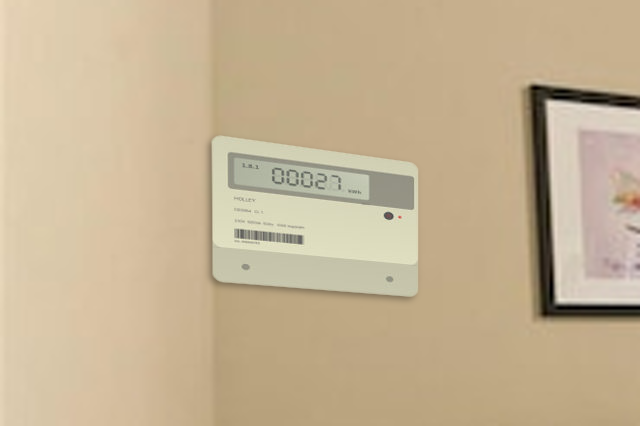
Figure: 27 kWh
